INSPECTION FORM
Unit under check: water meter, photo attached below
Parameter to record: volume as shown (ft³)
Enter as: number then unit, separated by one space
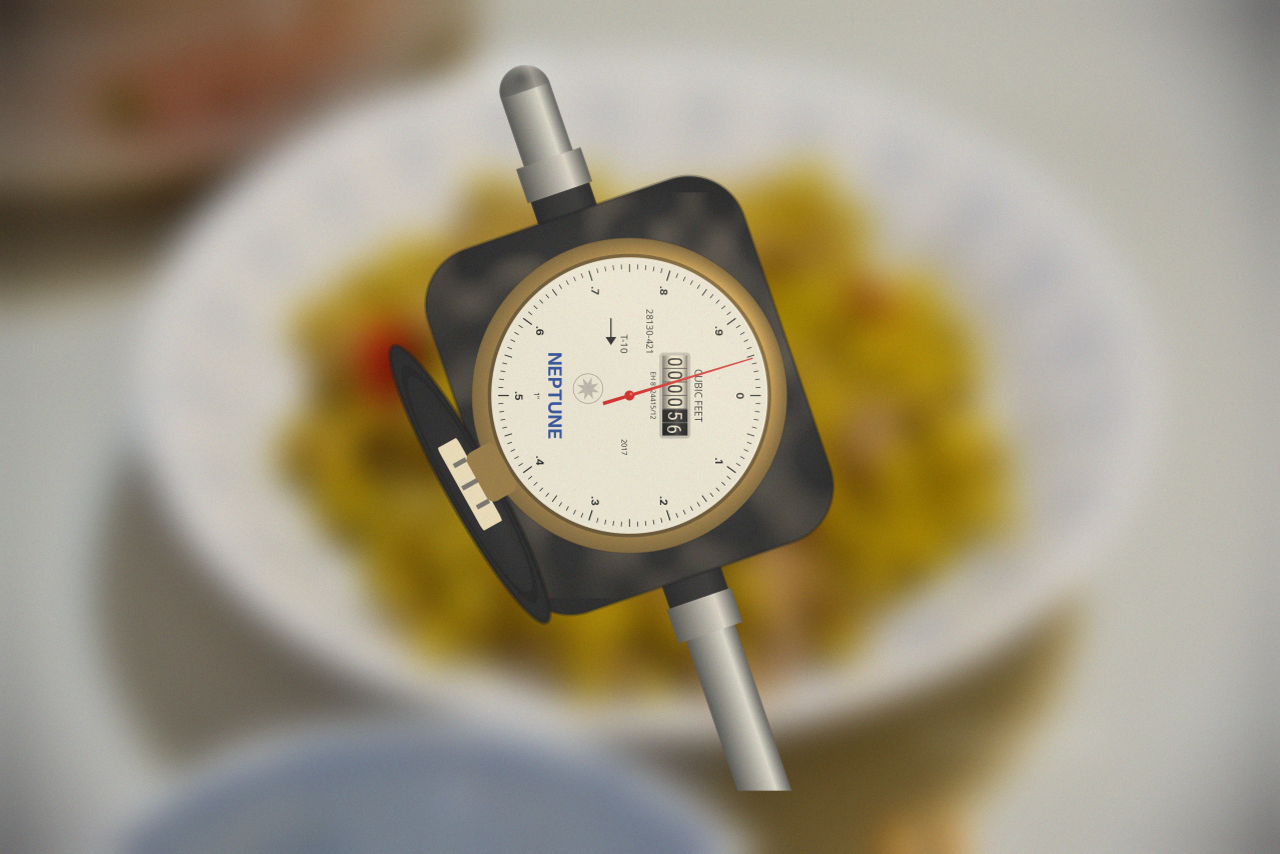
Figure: 55.95 ft³
